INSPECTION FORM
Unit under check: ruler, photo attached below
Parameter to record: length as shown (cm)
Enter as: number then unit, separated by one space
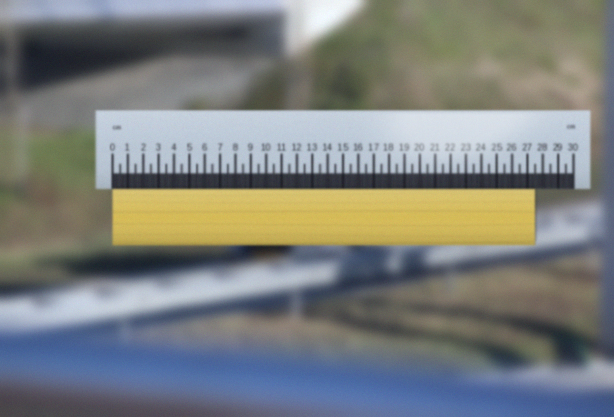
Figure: 27.5 cm
